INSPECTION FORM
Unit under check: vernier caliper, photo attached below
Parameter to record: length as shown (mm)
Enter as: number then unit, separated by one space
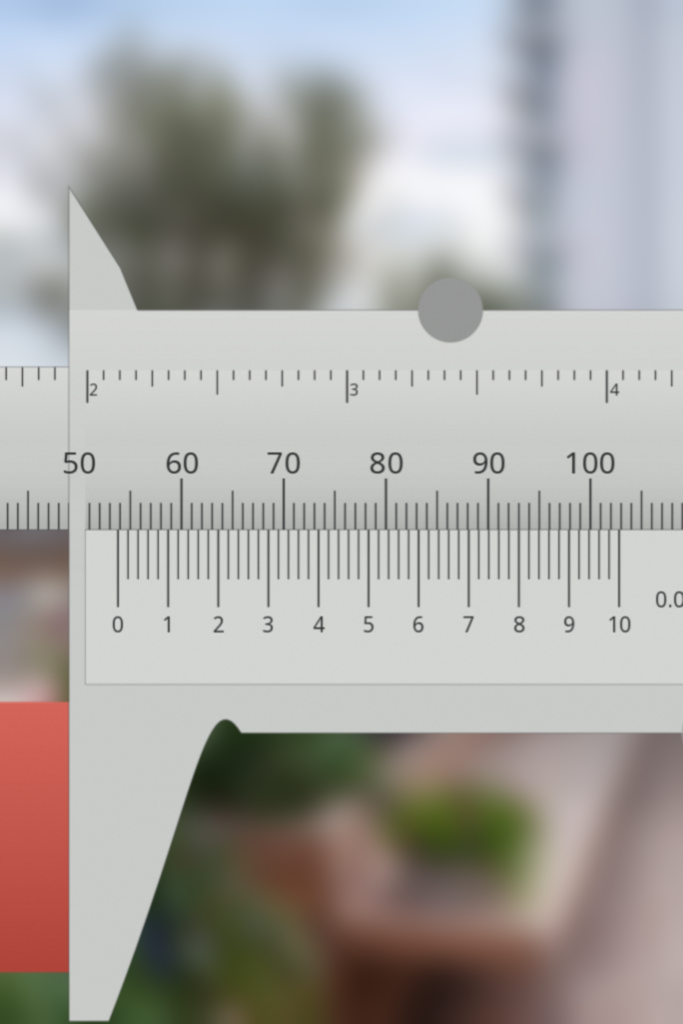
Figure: 53.8 mm
